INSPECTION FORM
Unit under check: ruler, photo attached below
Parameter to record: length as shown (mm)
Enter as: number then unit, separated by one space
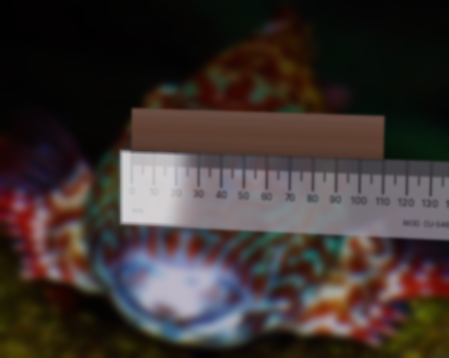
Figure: 110 mm
